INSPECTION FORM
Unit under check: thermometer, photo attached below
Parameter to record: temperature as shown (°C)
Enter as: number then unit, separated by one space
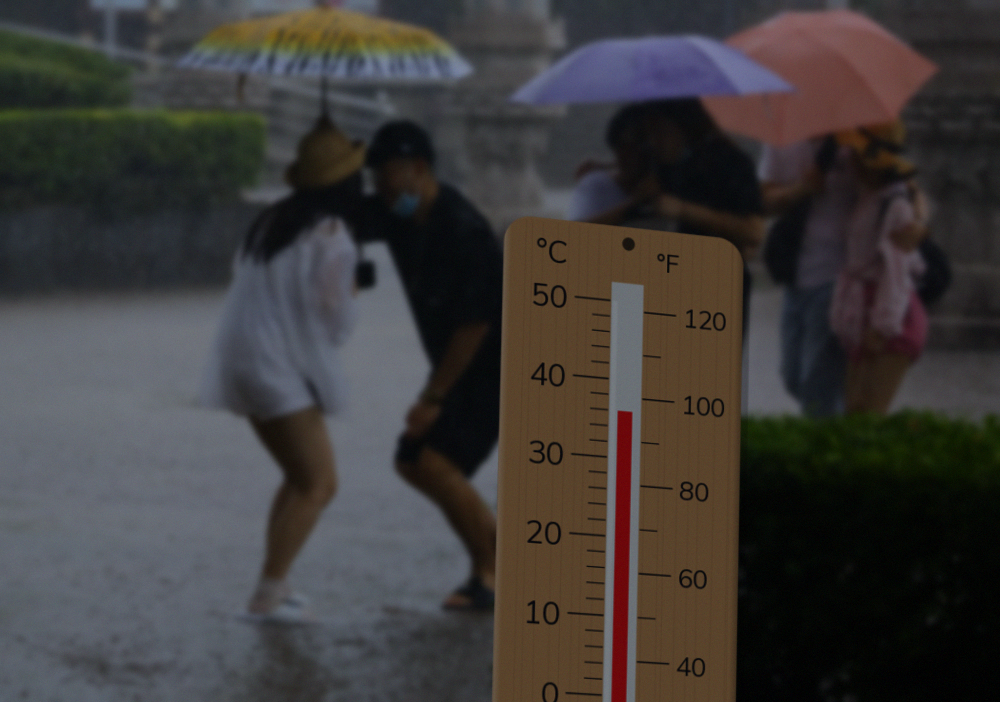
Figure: 36 °C
